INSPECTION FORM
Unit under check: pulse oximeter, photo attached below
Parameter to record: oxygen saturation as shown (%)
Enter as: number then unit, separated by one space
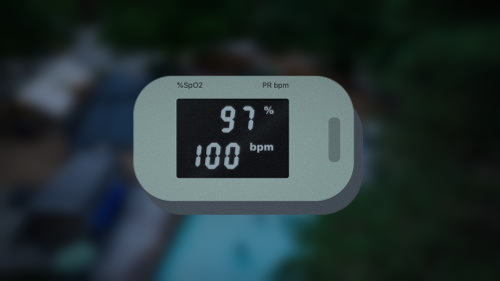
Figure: 97 %
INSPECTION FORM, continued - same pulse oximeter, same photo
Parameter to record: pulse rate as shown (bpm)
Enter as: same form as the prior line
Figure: 100 bpm
